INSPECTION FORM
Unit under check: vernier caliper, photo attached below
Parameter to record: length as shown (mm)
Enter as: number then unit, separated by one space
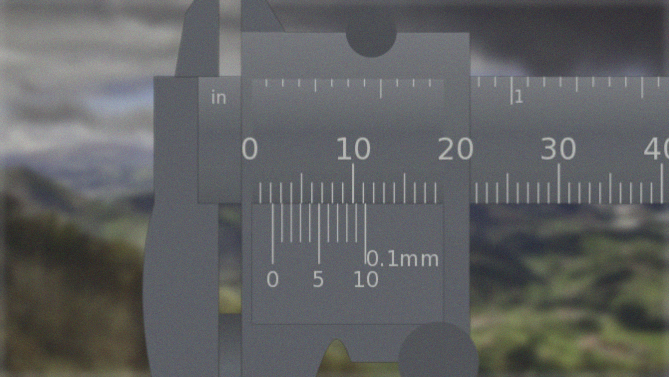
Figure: 2.2 mm
